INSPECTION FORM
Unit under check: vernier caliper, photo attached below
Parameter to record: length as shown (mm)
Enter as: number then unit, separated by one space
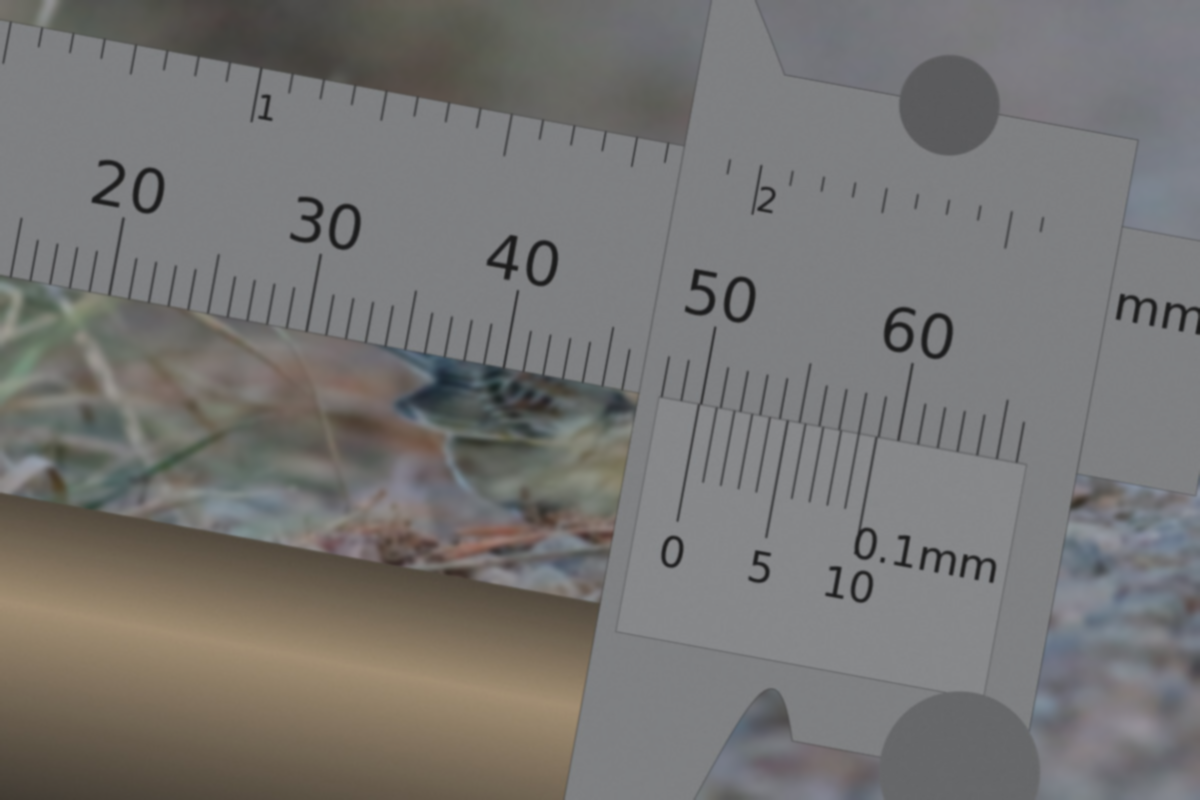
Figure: 49.9 mm
